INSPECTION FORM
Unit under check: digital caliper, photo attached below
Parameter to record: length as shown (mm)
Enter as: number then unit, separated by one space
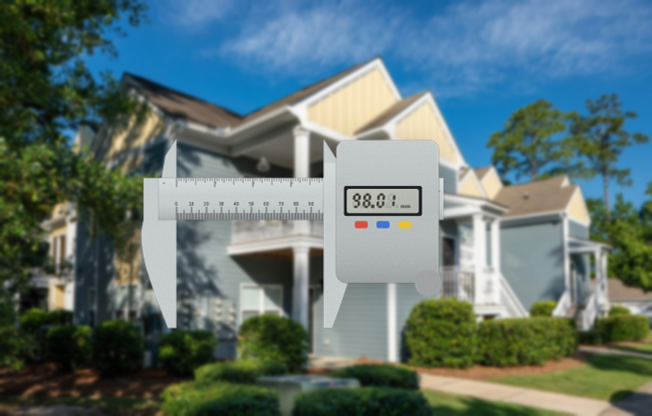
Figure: 98.01 mm
